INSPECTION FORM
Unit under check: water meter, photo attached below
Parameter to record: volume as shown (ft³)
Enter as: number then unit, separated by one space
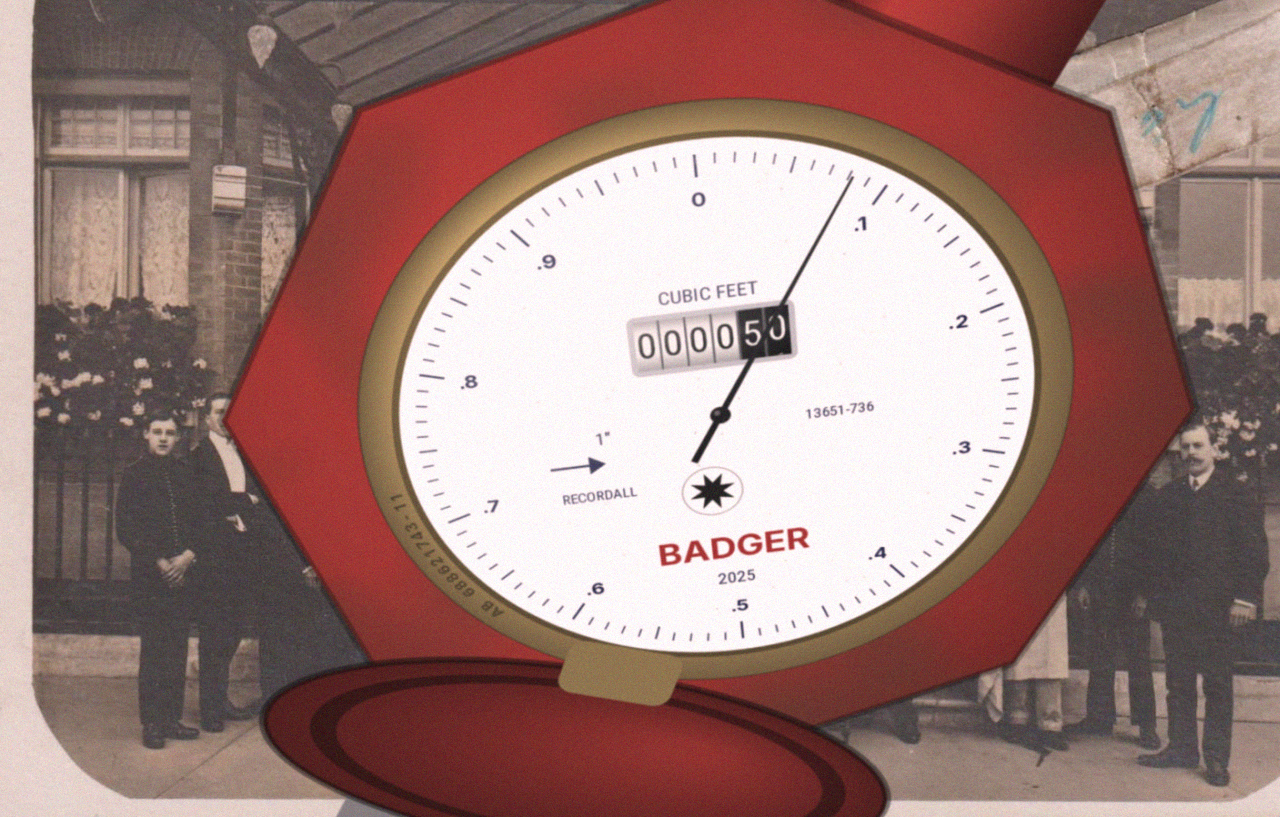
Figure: 50.08 ft³
